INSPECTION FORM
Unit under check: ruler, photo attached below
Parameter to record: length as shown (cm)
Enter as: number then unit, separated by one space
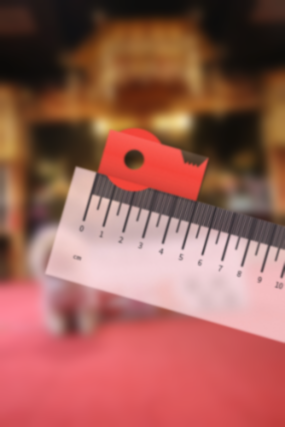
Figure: 5 cm
